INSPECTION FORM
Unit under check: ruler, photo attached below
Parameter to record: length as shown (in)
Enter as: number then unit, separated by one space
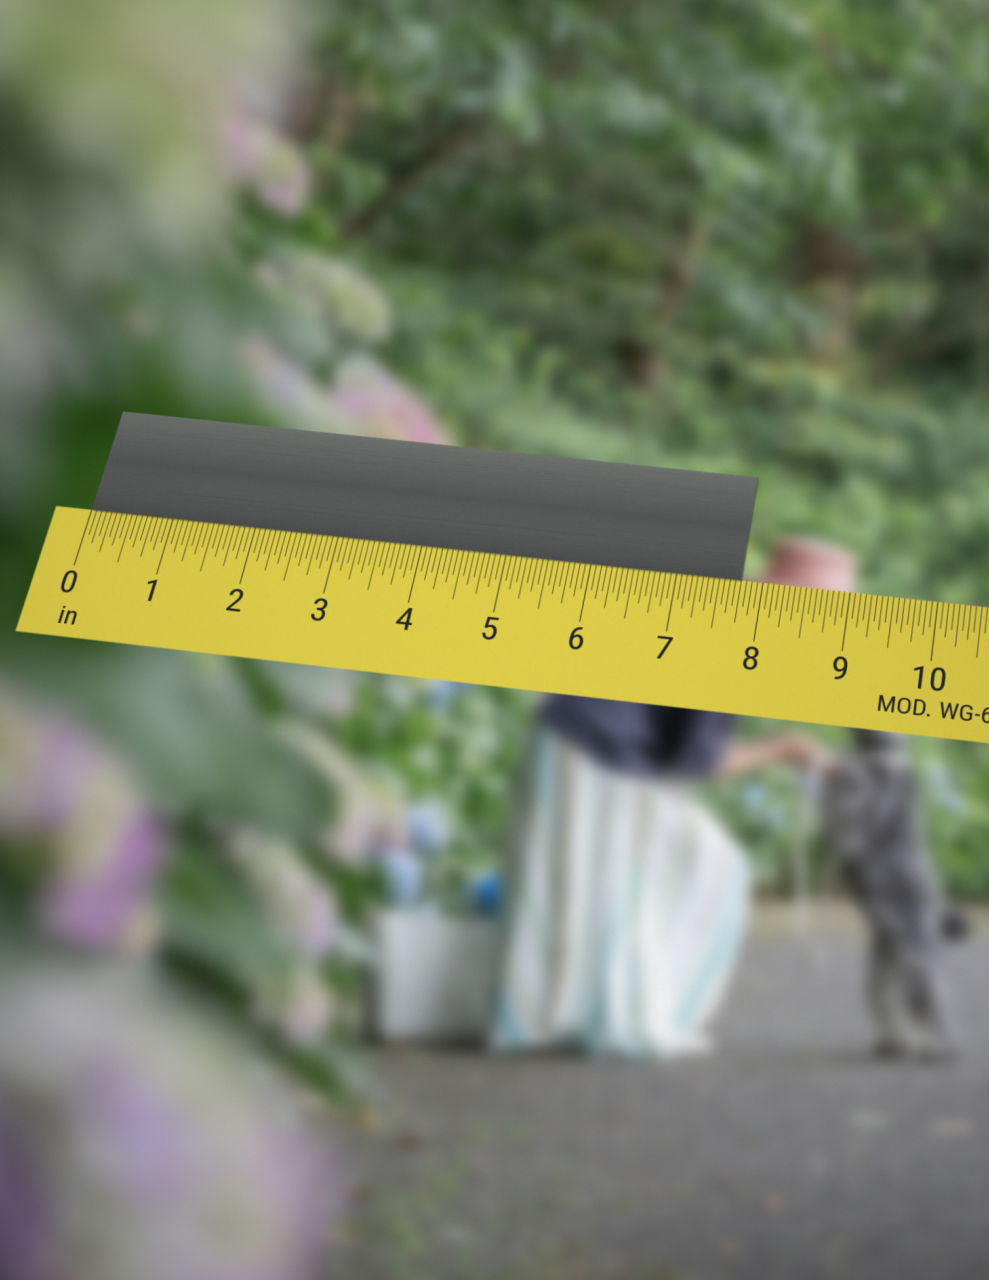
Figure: 7.75 in
